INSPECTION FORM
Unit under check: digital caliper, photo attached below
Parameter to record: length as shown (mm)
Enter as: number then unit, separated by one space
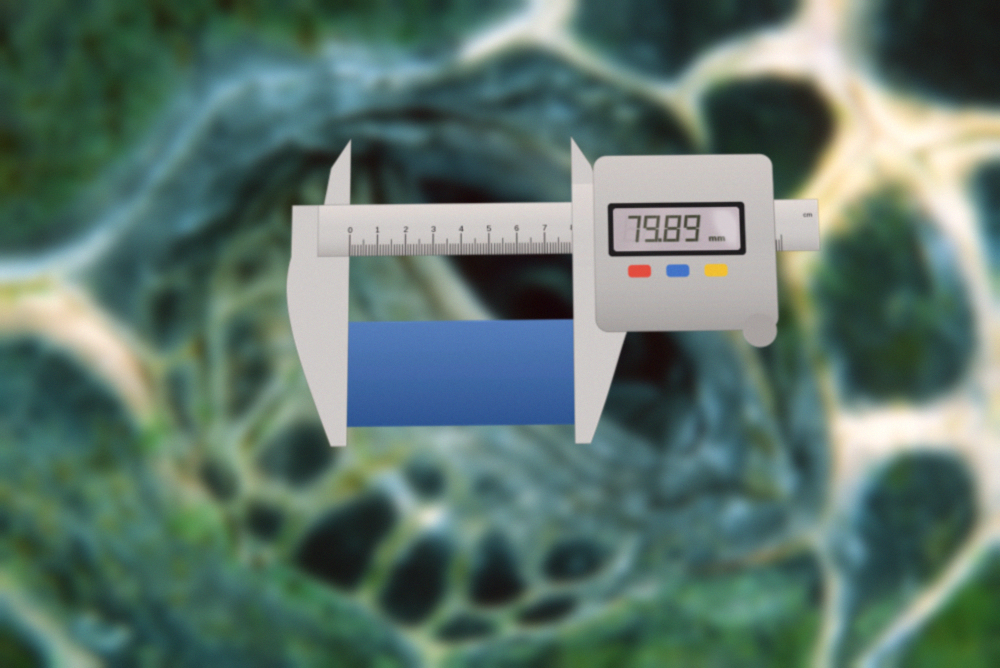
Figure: 79.89 mm
